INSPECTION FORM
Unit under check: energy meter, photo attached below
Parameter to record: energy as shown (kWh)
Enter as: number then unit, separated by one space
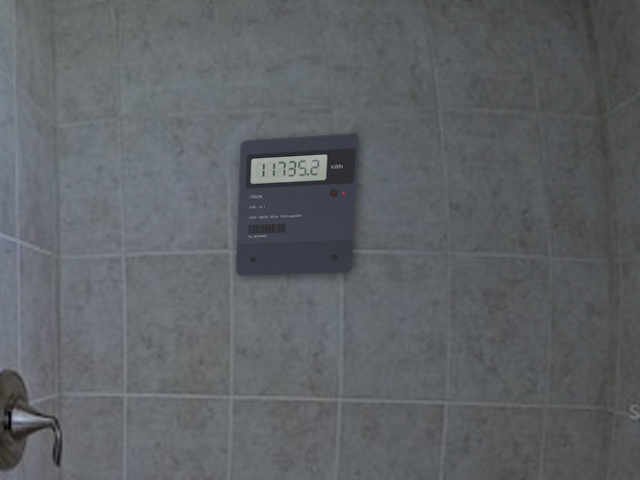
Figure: 11735.2 kWh
